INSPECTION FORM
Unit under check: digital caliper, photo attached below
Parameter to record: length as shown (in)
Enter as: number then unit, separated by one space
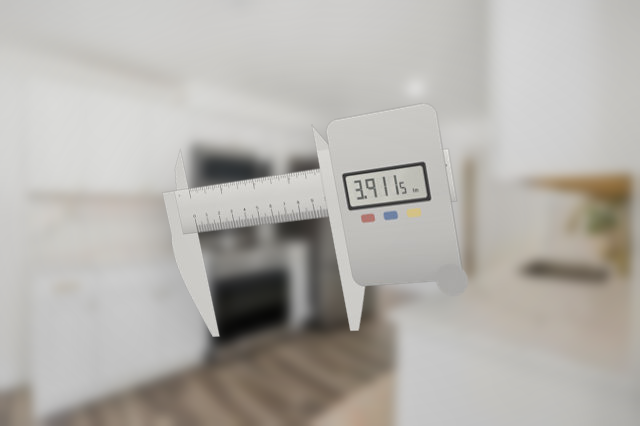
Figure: 3.9115 in
